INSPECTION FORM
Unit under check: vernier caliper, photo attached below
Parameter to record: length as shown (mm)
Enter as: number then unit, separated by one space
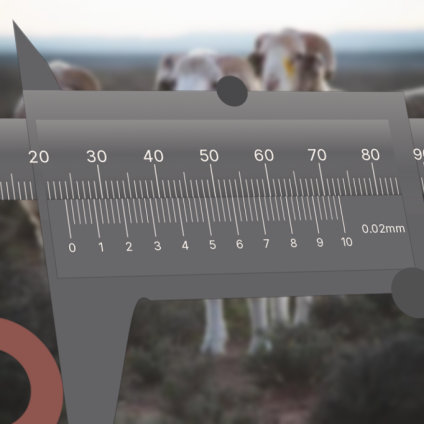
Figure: 23.6 mm
